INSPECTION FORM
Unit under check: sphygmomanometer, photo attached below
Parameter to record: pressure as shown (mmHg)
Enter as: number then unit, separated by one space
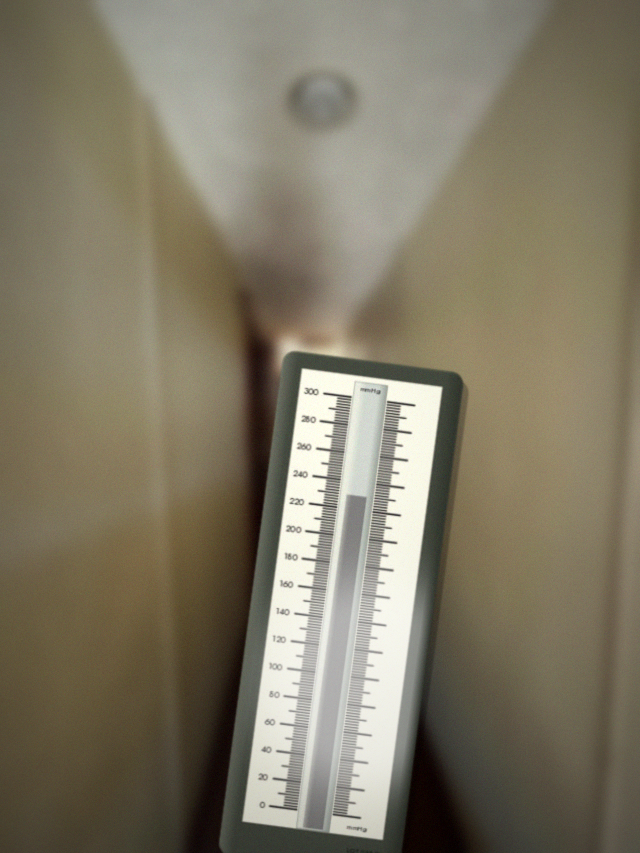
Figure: 230 mmHg
